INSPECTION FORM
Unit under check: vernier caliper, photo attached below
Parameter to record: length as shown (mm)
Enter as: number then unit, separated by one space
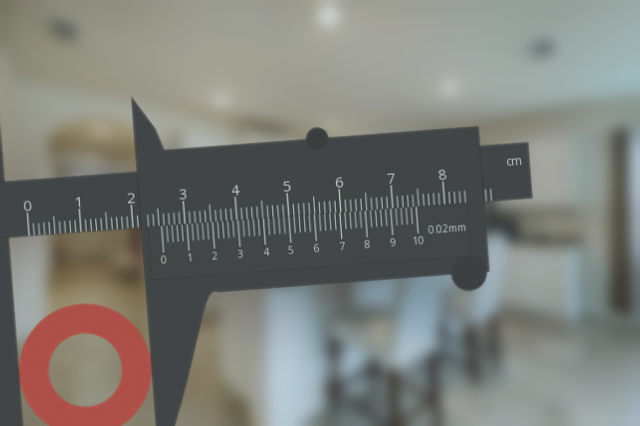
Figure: 25.5 mm
